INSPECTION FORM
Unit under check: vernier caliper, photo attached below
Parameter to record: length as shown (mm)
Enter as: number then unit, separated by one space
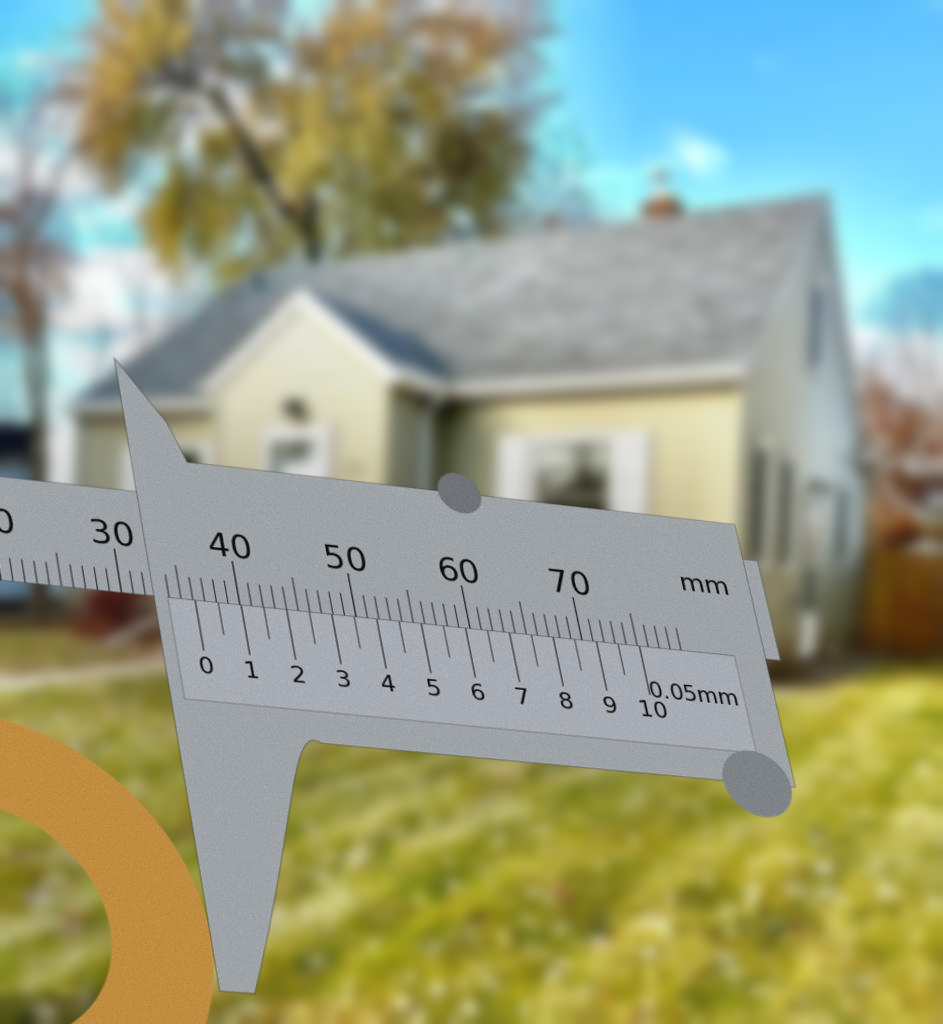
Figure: 36.2 mm
